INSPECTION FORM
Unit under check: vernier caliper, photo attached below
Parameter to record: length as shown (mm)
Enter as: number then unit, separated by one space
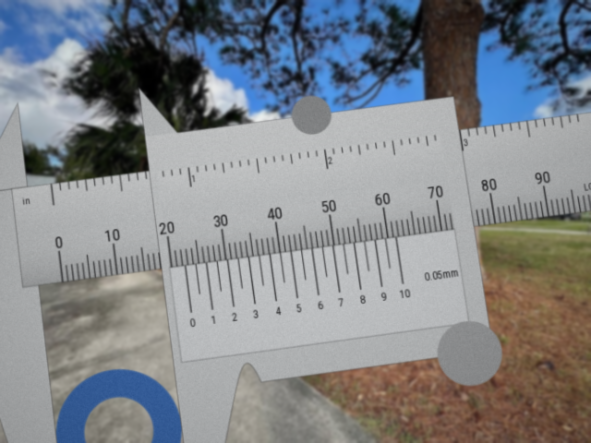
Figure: 22.5 mm
